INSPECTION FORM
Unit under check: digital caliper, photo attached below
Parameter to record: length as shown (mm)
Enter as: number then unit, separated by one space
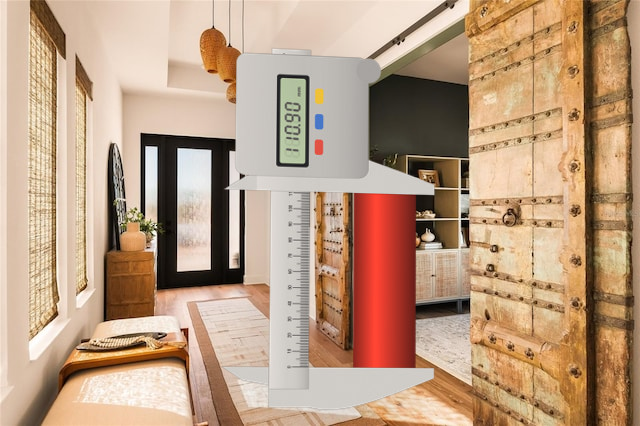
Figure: 110.90 mm
